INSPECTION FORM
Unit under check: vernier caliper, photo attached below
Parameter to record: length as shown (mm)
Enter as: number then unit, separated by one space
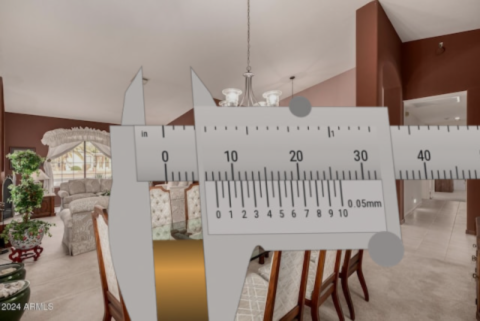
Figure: 7.4 mm
